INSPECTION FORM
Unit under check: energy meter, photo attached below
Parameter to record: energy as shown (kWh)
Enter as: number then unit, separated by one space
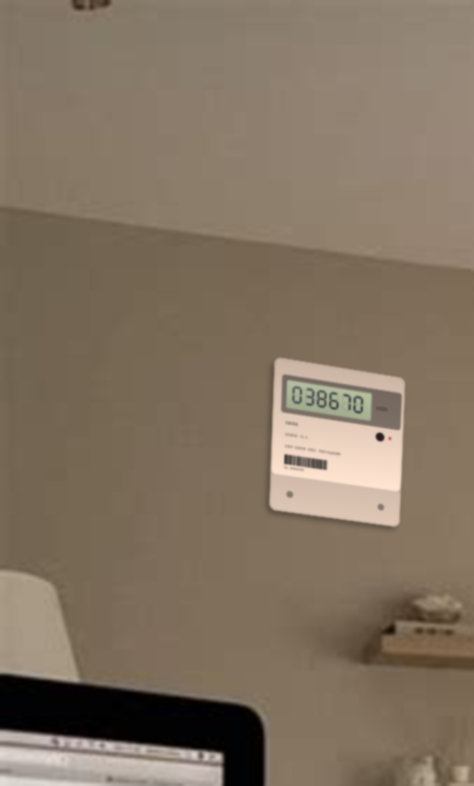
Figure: 38670 kWh
